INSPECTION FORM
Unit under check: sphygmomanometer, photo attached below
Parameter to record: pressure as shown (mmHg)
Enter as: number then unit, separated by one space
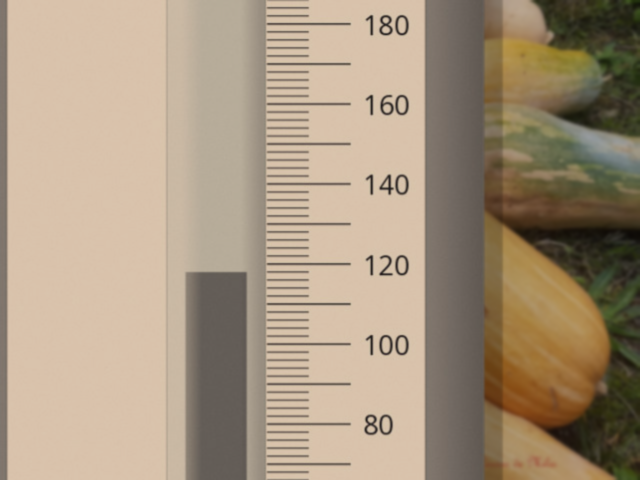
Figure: 118 mmHg
